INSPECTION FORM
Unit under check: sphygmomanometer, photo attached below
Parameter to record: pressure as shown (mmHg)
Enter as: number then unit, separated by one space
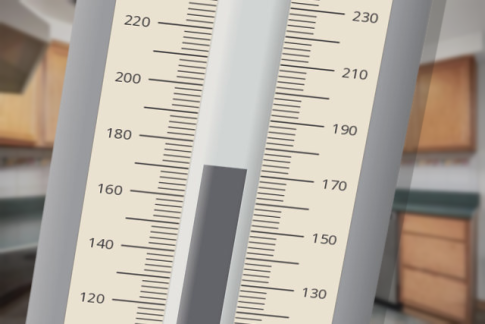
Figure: 172 mmHg
